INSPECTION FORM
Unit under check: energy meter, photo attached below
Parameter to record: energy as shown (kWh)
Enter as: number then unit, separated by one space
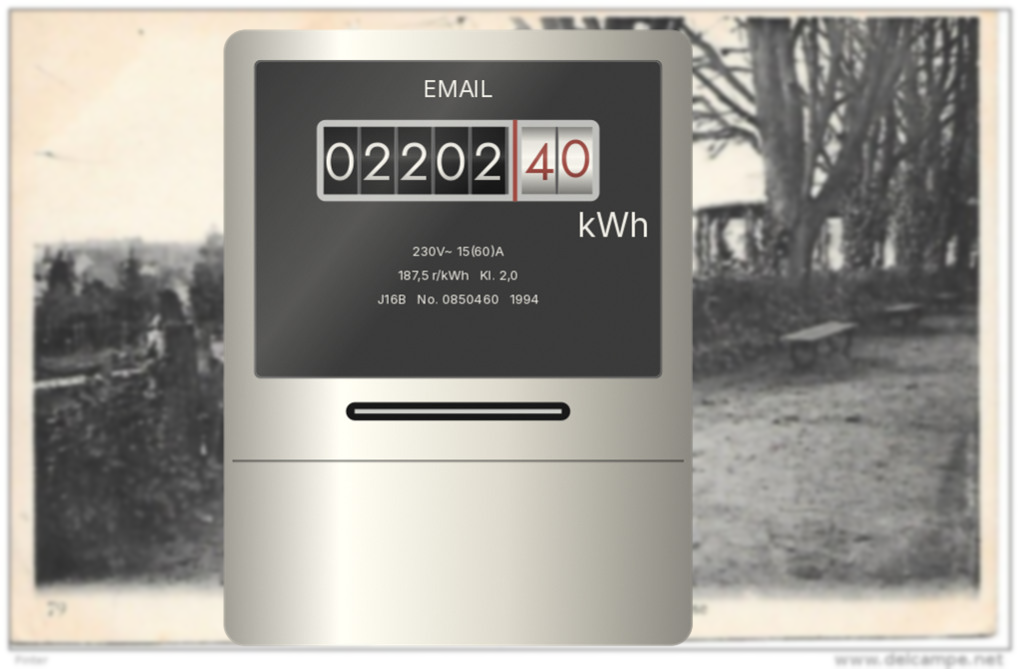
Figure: 2202.40 kWh
